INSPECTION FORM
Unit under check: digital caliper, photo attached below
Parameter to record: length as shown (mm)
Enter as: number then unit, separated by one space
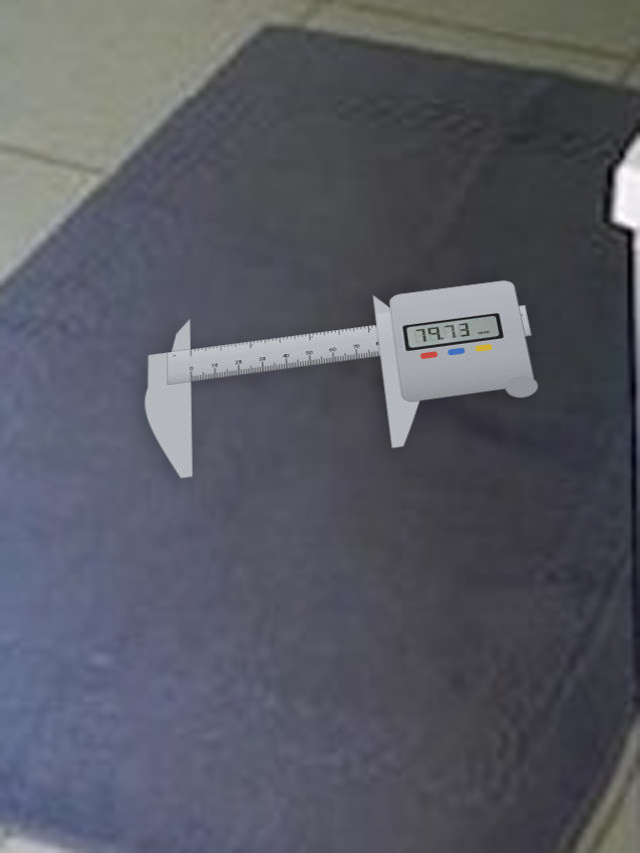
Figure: 79.73 mm
